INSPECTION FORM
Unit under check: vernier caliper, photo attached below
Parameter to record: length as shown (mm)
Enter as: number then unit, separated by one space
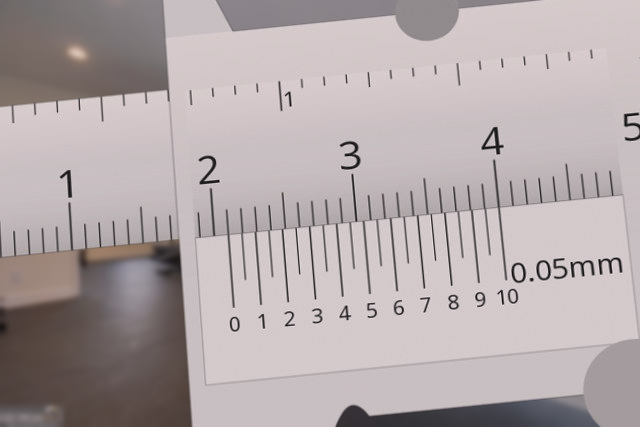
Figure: 21.0 mm
